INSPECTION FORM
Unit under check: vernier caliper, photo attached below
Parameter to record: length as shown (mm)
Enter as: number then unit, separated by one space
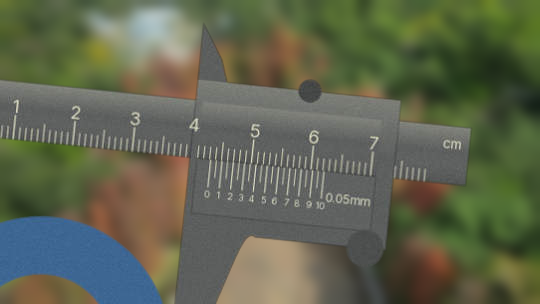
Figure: 43.2 mm
